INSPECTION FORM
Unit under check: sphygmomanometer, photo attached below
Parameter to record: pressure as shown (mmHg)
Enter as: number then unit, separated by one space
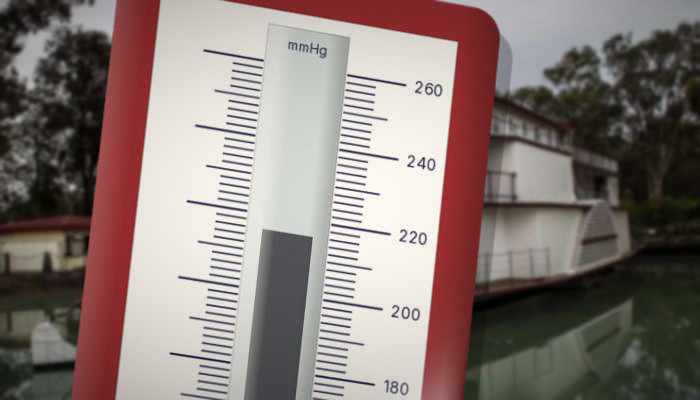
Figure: 216 mmHg
